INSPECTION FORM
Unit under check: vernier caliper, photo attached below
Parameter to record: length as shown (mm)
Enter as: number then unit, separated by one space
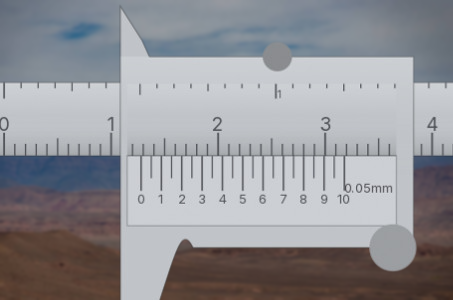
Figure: 12.8 mm
